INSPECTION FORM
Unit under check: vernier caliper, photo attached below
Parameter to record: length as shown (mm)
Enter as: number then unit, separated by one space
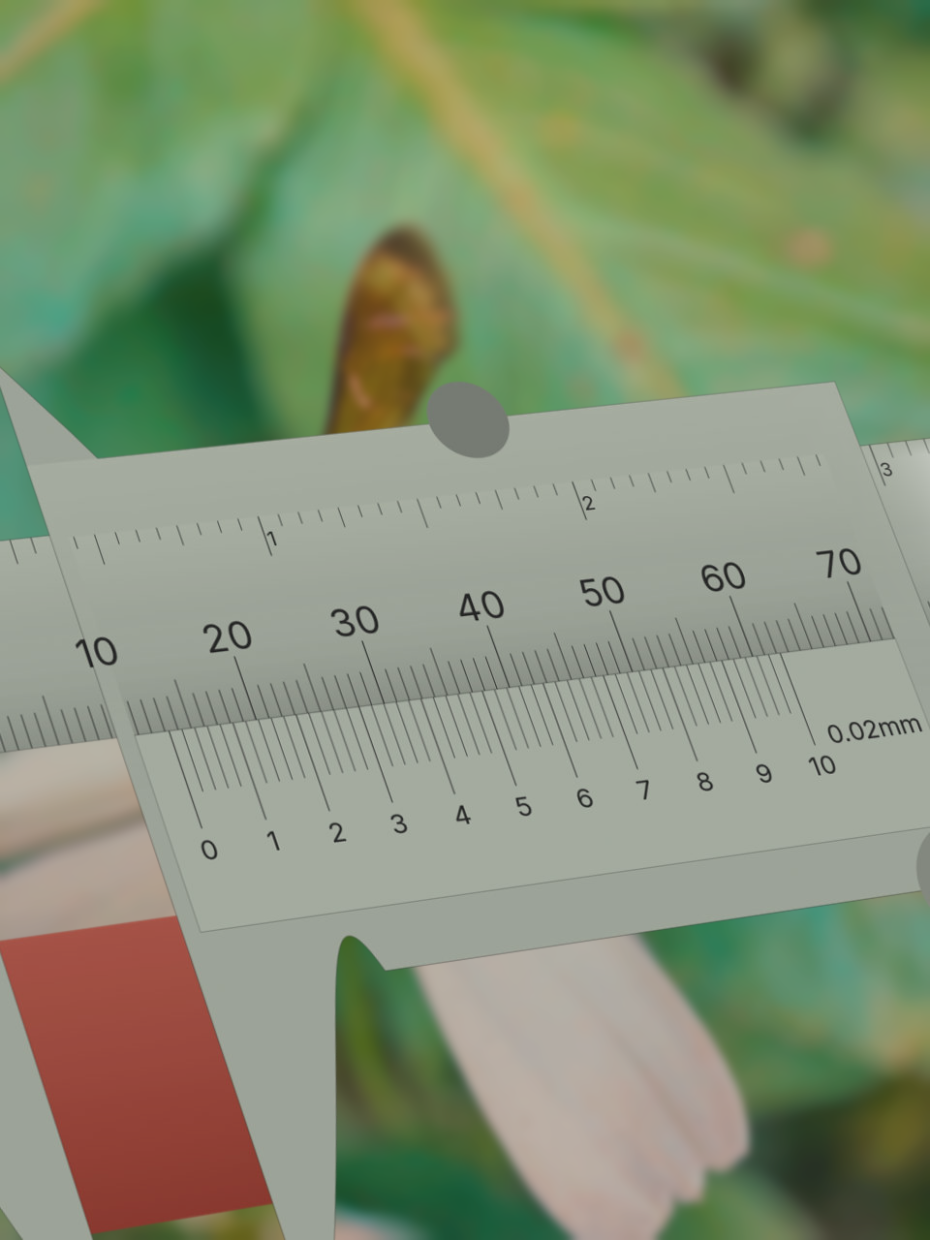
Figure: 13.3 mm
